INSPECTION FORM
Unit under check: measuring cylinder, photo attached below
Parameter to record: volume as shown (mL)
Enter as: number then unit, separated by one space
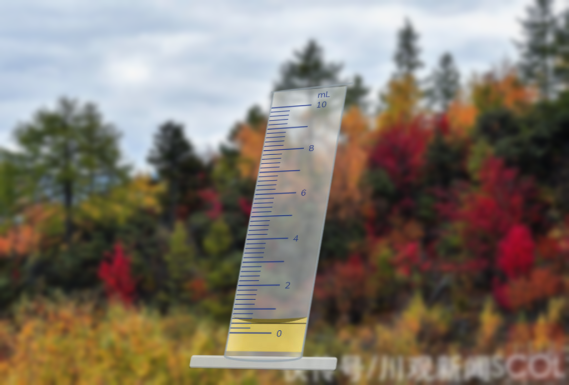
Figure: 0.4 mL
